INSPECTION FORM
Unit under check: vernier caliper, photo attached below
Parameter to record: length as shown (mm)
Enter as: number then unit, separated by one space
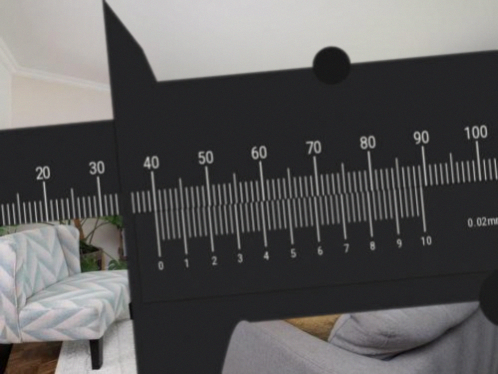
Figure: 40.0 mm
